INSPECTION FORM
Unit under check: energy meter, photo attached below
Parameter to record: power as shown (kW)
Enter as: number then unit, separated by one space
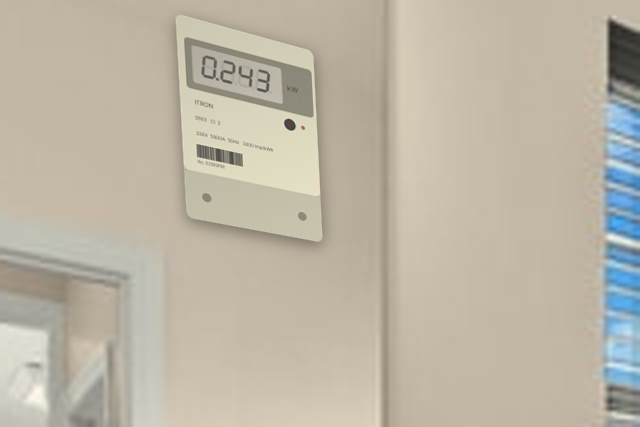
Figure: 0.243 kW
